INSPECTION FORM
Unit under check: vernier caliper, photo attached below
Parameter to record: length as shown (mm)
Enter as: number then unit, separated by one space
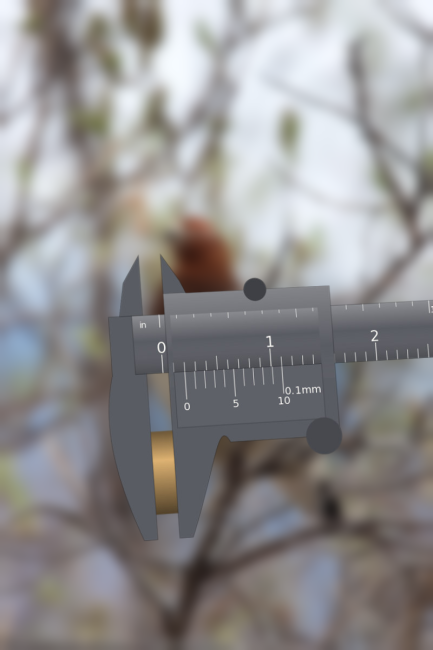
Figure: 2.0 mm
